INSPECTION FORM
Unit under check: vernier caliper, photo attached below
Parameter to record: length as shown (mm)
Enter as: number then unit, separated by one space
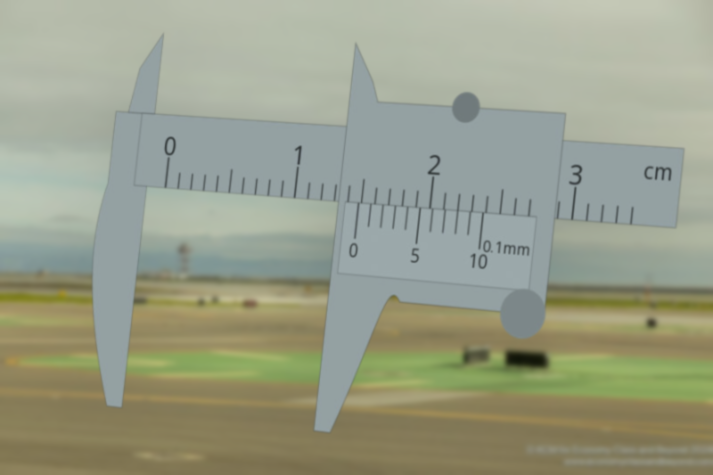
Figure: 14.8 mm
